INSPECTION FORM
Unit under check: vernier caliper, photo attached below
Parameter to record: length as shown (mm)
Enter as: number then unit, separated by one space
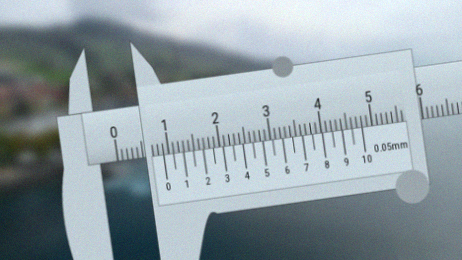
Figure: 9.0 mm
